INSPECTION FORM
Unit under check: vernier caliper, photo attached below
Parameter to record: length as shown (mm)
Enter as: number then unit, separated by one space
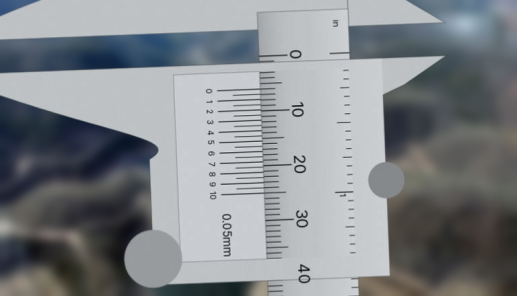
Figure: 6.0 mm
